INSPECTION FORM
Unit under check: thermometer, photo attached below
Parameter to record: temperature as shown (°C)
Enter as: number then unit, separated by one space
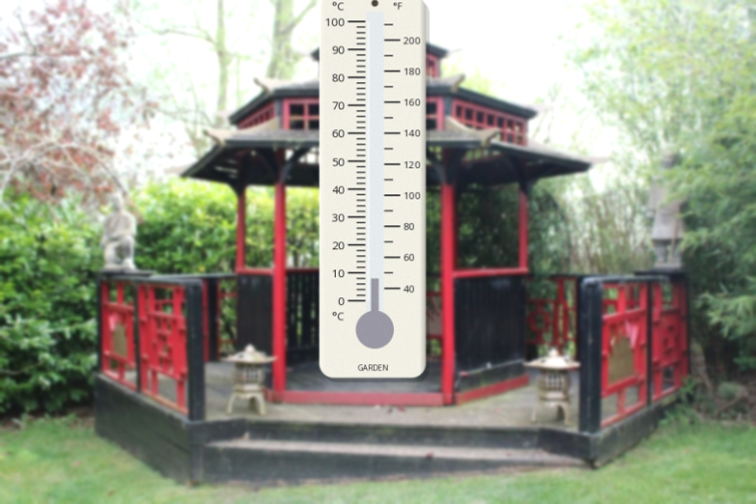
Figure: 8 °C
